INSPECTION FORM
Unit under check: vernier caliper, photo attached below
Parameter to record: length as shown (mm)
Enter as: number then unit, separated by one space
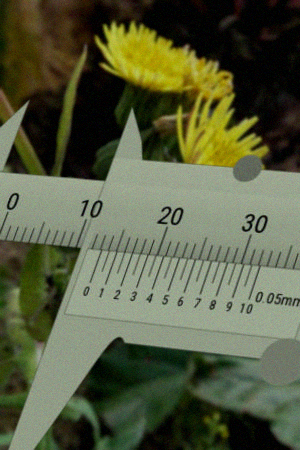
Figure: 13.2 mm
